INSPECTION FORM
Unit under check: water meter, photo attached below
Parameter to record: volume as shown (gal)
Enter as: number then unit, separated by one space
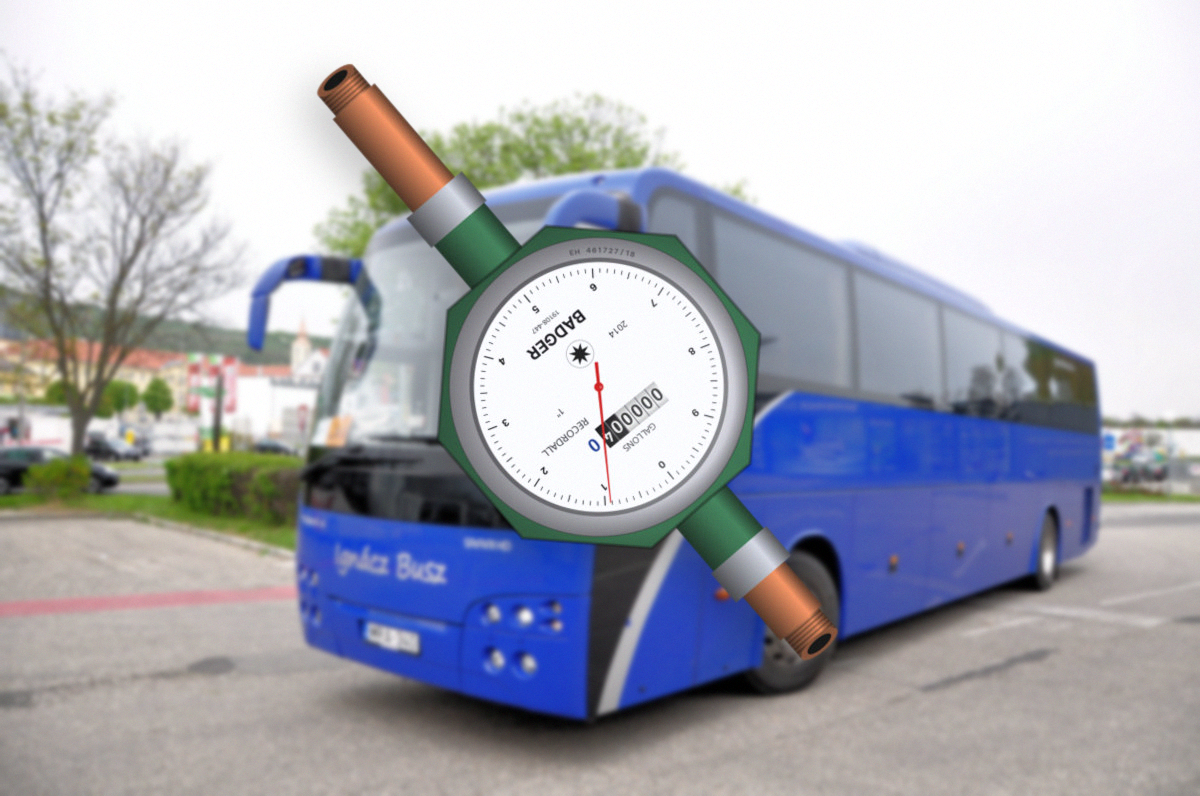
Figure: 40.9 gal
